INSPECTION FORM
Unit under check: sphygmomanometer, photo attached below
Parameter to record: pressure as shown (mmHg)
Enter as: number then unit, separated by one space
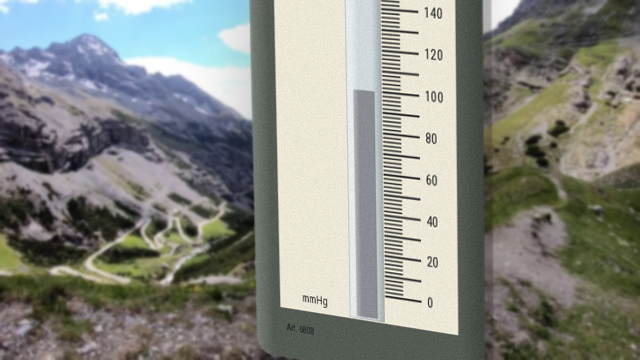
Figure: 100 mmHg
